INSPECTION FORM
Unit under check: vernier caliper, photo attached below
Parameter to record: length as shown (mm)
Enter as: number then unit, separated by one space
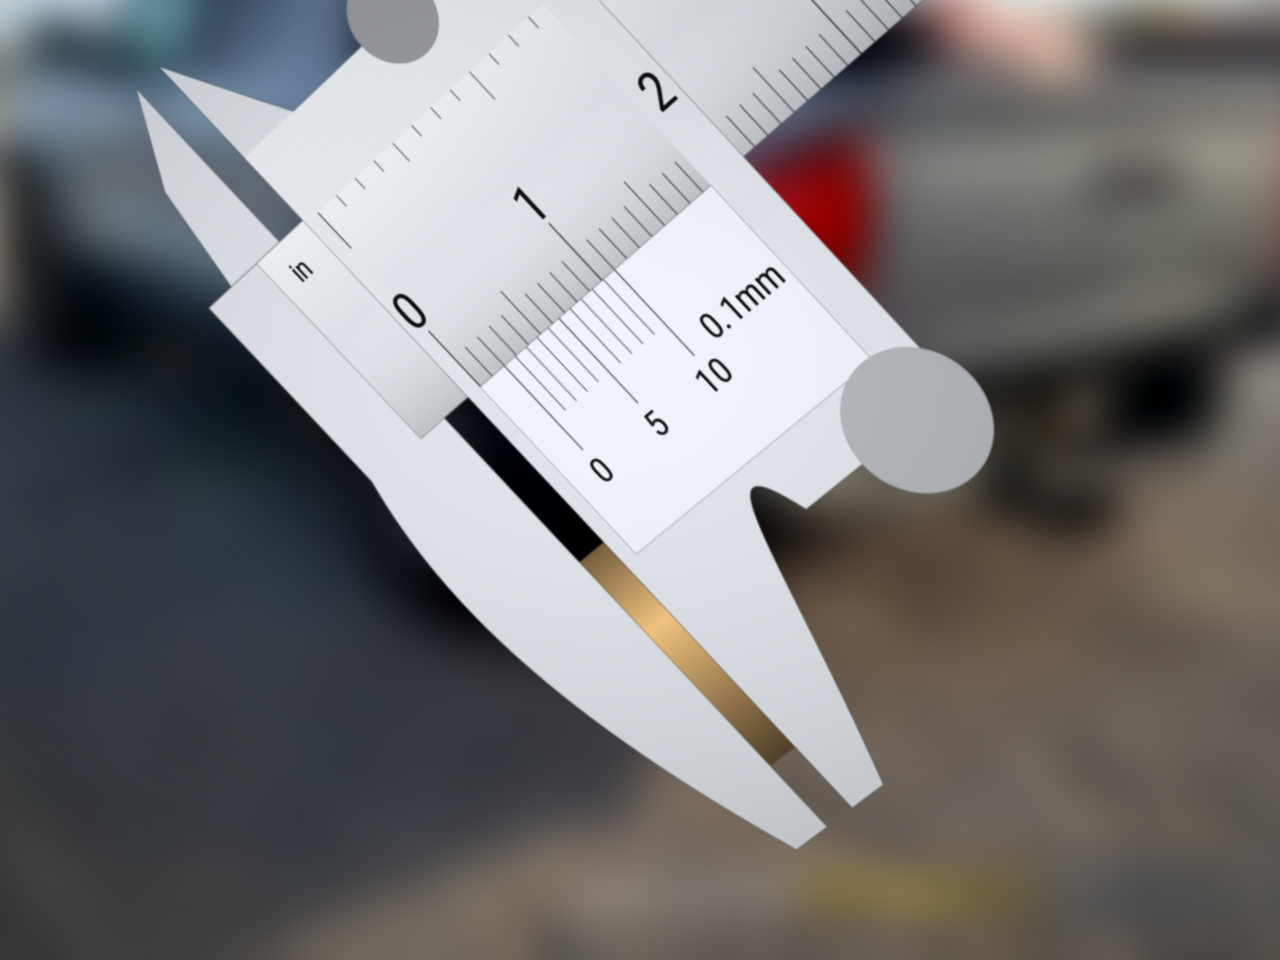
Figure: 2.0 mm
